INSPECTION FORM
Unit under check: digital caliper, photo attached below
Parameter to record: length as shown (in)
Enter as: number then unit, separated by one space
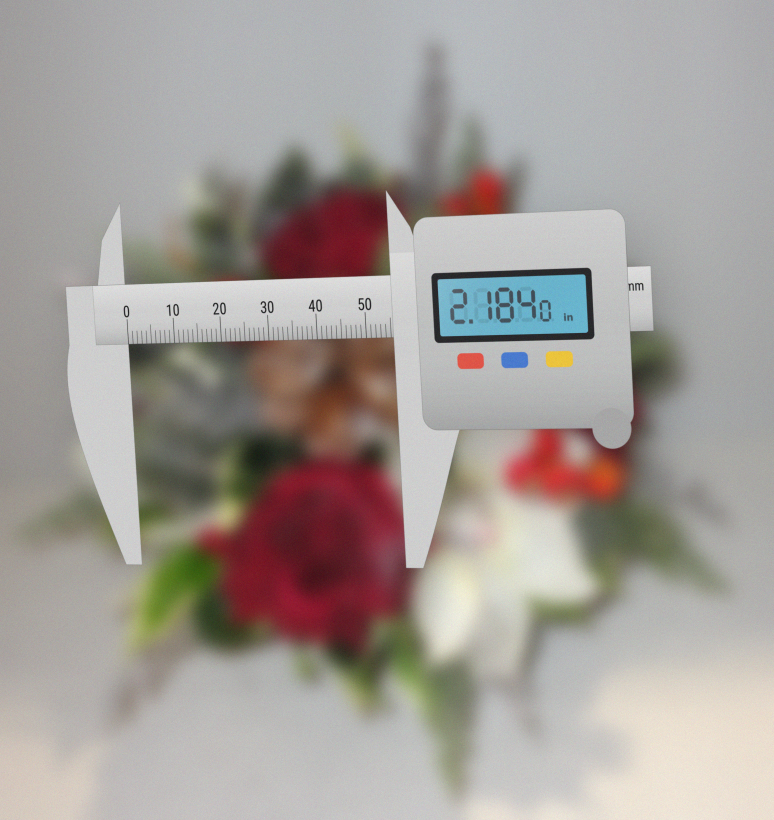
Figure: 2.1840 in
